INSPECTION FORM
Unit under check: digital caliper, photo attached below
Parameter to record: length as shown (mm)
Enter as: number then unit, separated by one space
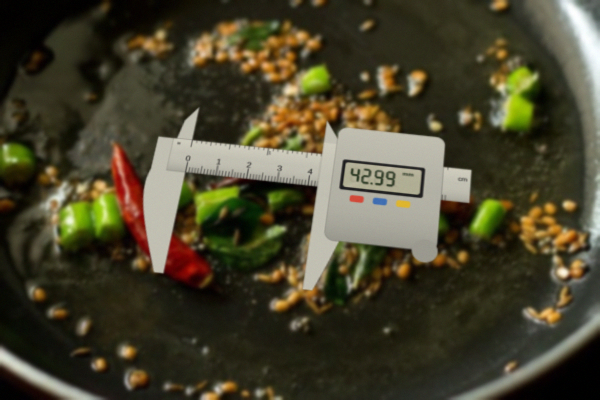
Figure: 42.99 mm
